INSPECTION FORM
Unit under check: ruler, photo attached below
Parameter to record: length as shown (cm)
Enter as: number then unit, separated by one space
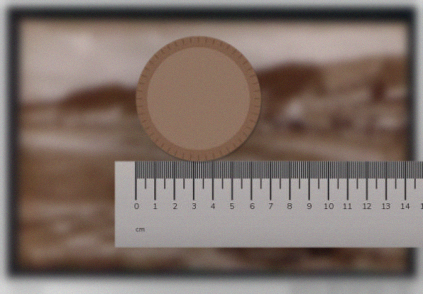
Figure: 6.5 cm
